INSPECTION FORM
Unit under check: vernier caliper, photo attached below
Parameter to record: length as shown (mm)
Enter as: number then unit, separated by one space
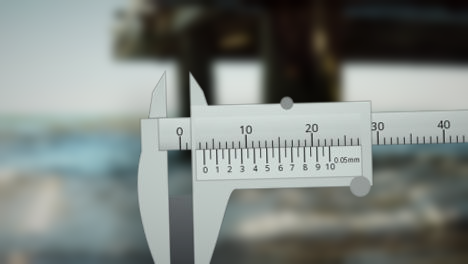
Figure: 3.6 mm
